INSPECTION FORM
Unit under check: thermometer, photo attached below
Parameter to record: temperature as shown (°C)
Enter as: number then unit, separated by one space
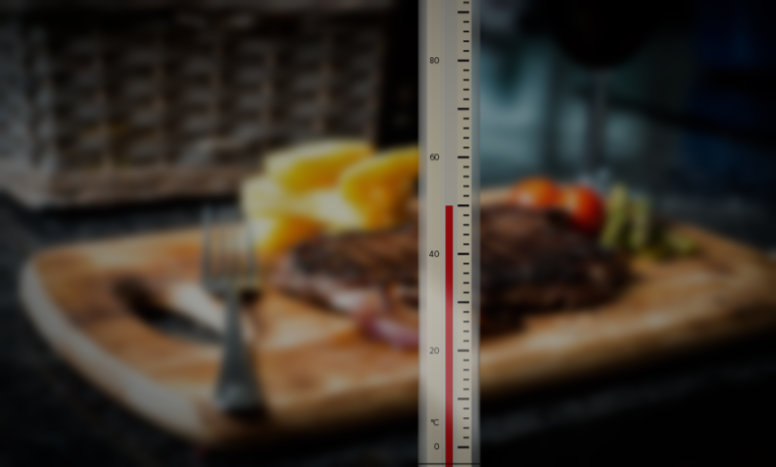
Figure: 50 °C
